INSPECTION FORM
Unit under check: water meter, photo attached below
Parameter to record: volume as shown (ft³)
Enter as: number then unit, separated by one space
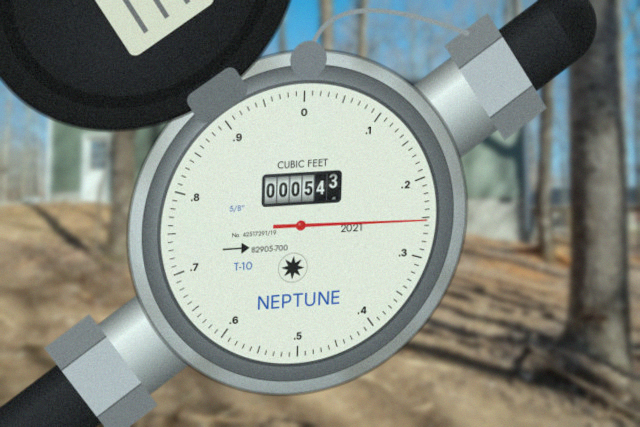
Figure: 543.25 ft³
